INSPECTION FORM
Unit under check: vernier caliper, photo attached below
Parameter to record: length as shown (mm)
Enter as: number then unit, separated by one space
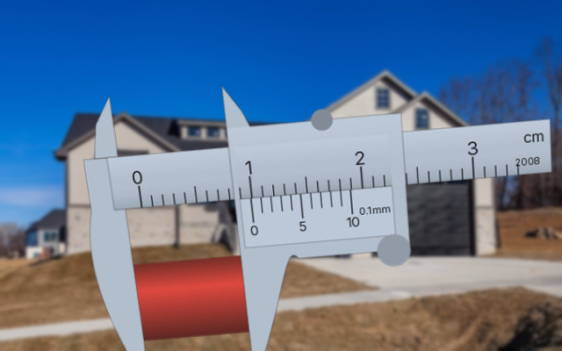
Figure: 9.9 mm
